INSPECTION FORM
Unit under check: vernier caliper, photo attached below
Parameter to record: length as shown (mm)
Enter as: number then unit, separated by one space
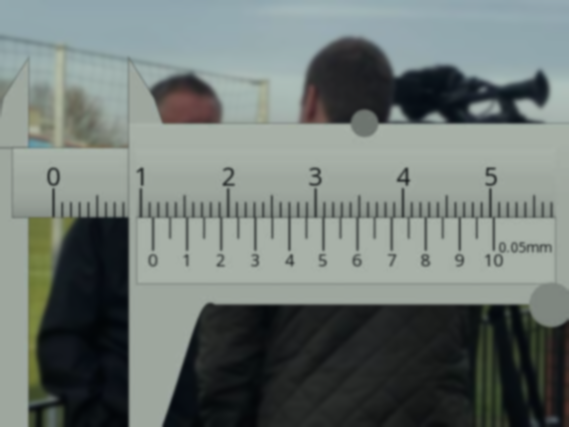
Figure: 11.4 mm
